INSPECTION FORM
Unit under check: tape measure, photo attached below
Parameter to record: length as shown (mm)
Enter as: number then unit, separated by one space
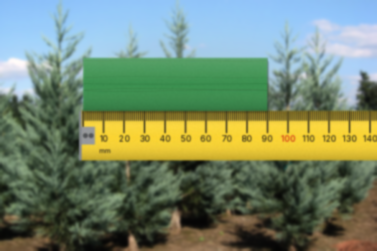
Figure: 90 mm
